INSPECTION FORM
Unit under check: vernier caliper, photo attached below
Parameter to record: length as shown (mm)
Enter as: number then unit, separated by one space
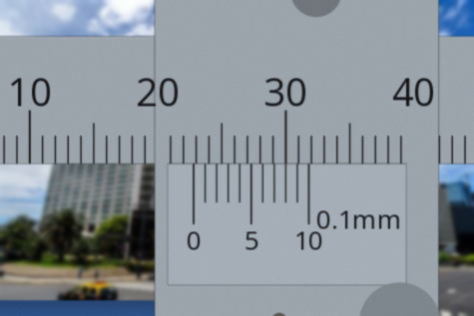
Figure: 22.8 mm
